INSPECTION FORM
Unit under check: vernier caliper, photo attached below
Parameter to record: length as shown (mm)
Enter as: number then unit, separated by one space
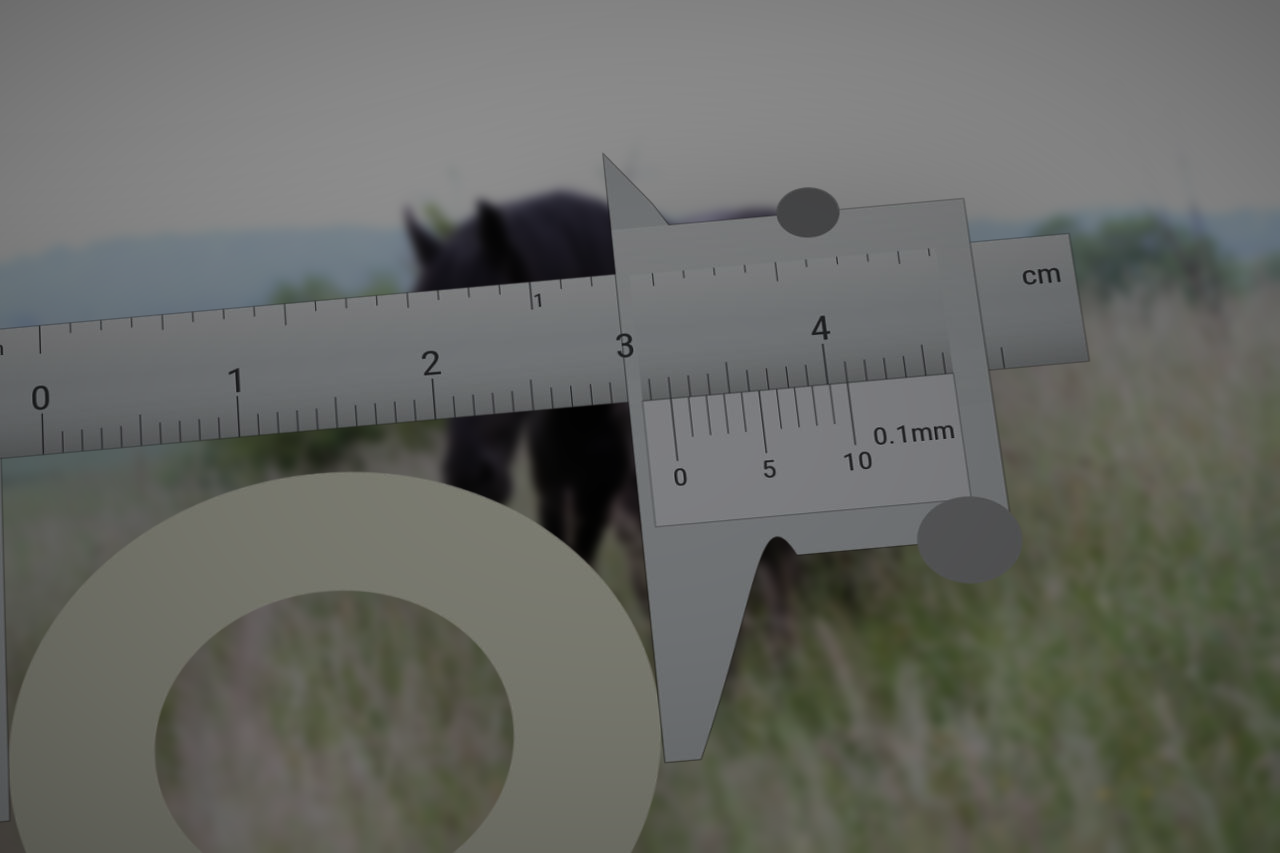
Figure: 32.0 mm
